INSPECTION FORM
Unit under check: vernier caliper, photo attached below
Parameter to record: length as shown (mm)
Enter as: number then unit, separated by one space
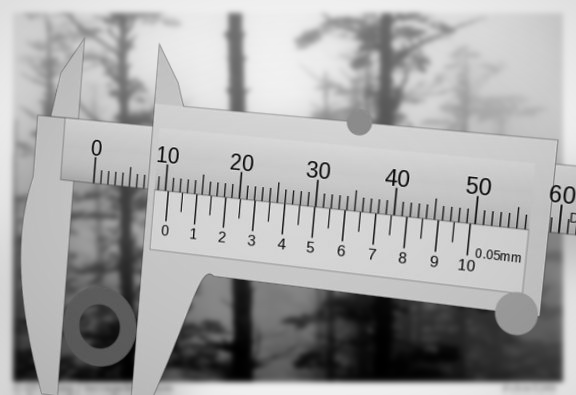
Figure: 10.4 mm
